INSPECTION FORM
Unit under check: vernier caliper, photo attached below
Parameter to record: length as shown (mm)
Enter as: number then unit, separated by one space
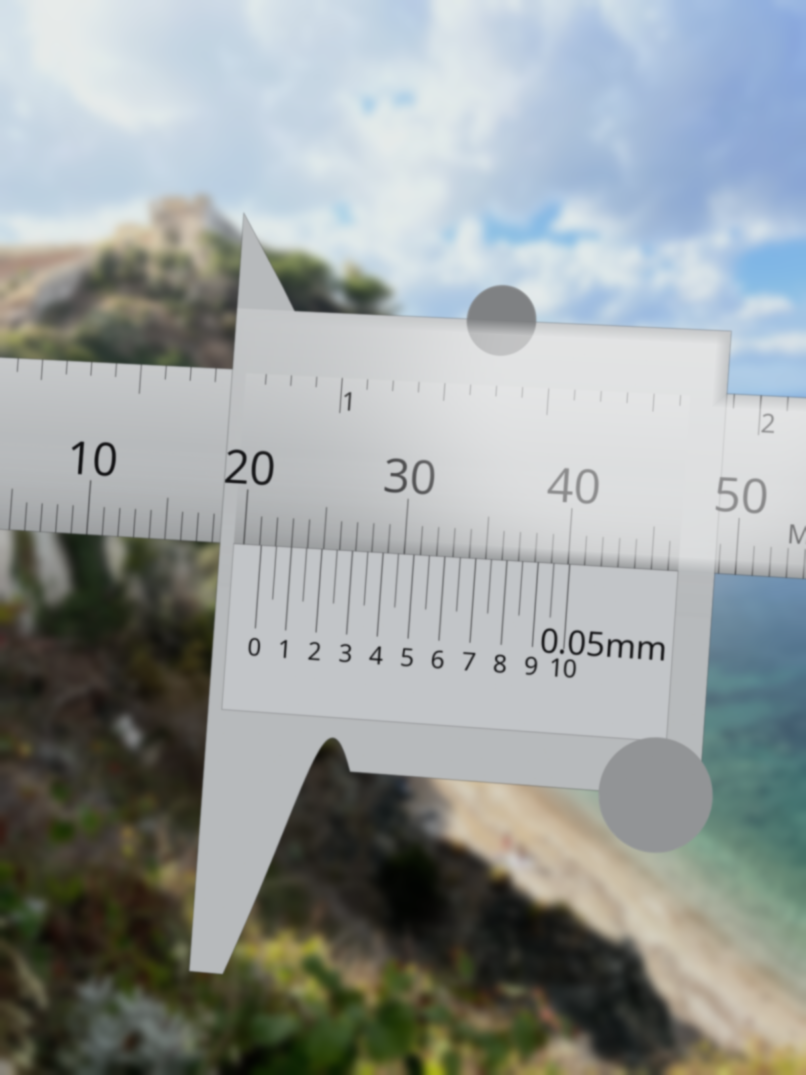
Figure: 21.1 mm
